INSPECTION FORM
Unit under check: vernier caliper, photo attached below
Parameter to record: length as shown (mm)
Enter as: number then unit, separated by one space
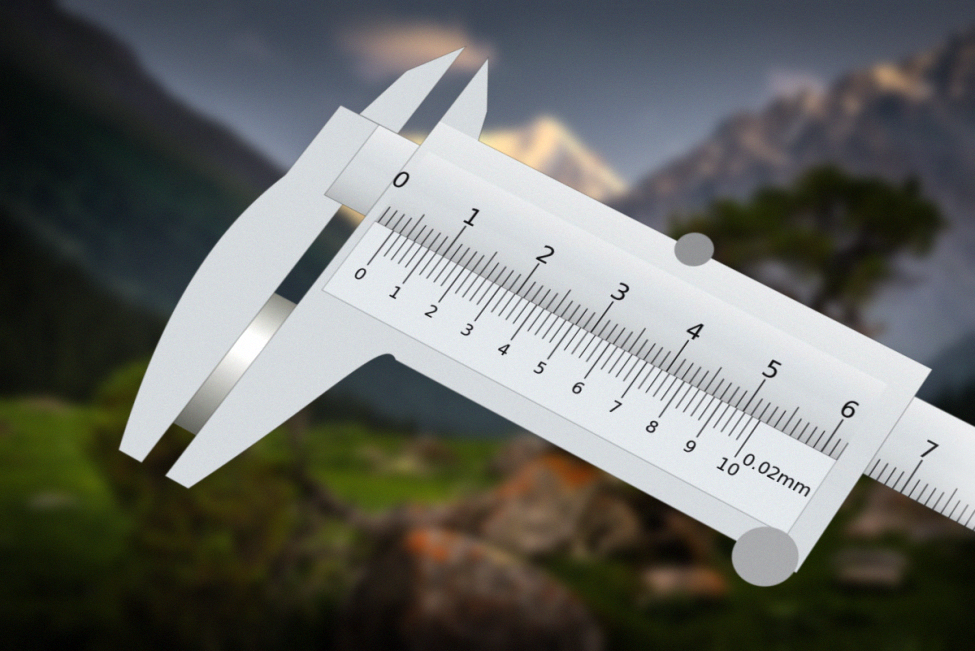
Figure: 3.2 mm
